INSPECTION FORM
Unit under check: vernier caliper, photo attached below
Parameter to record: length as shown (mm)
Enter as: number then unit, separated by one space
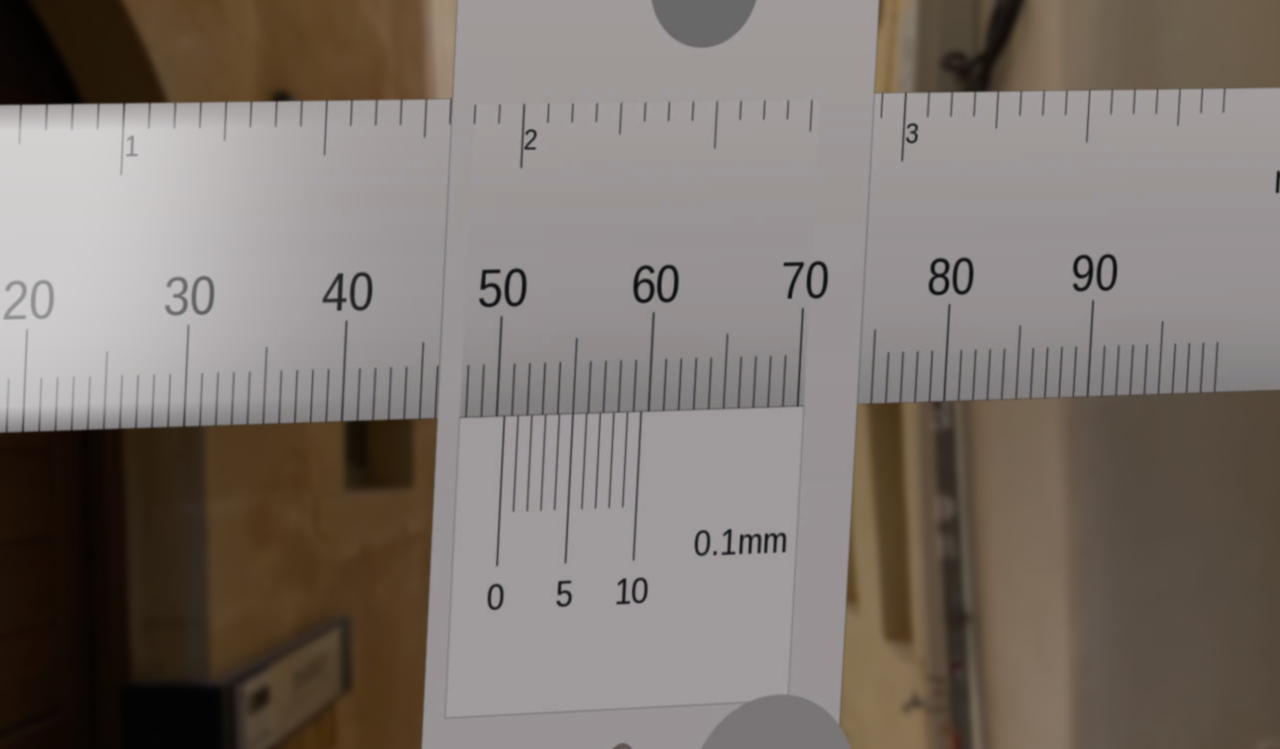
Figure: 50.5 mm
